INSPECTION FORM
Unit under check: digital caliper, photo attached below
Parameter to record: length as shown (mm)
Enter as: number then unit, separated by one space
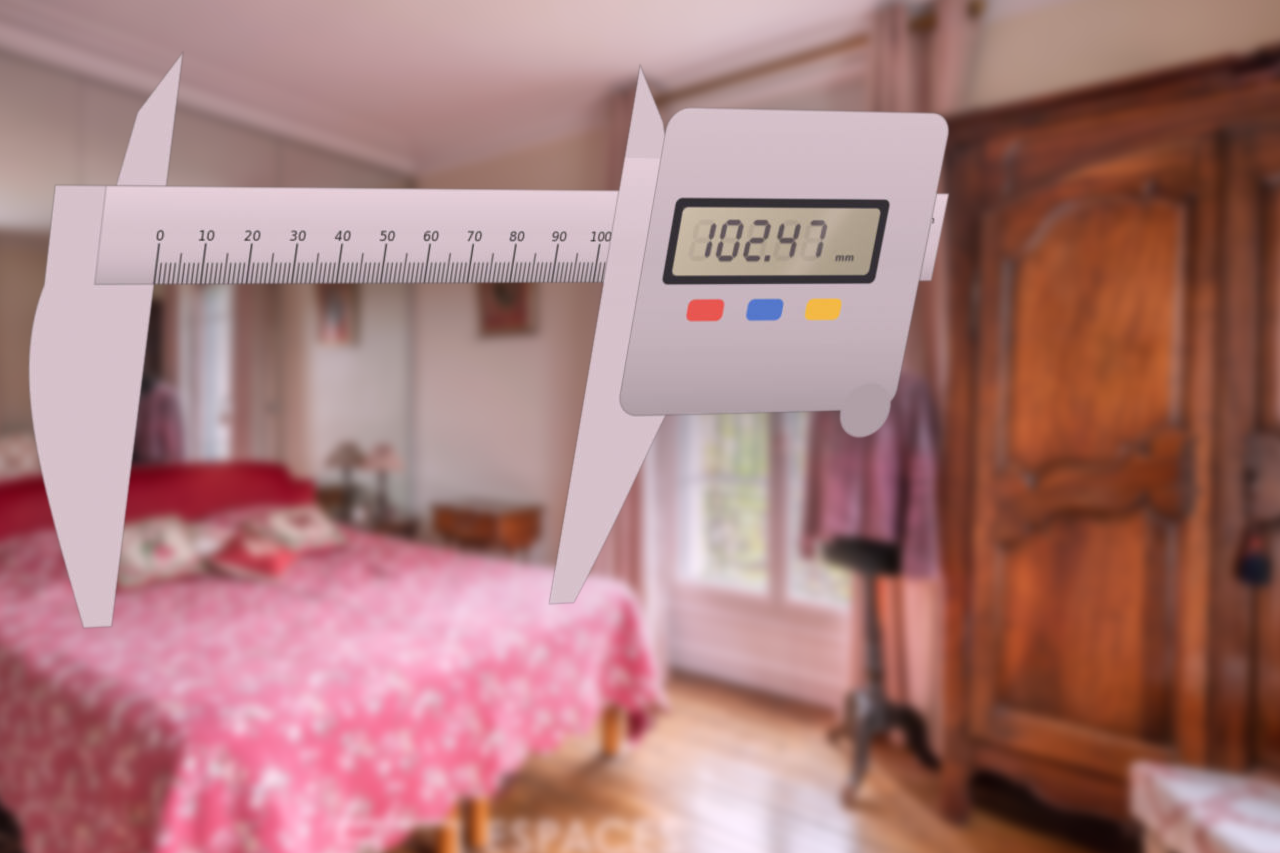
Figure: 102.47 mm
